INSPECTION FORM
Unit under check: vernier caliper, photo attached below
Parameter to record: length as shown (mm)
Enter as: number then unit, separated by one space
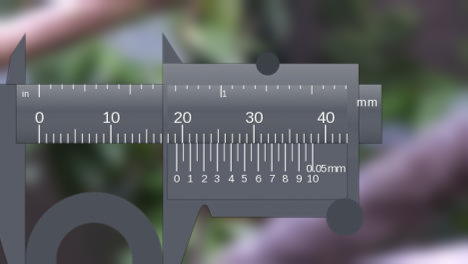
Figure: 19.2 mm
